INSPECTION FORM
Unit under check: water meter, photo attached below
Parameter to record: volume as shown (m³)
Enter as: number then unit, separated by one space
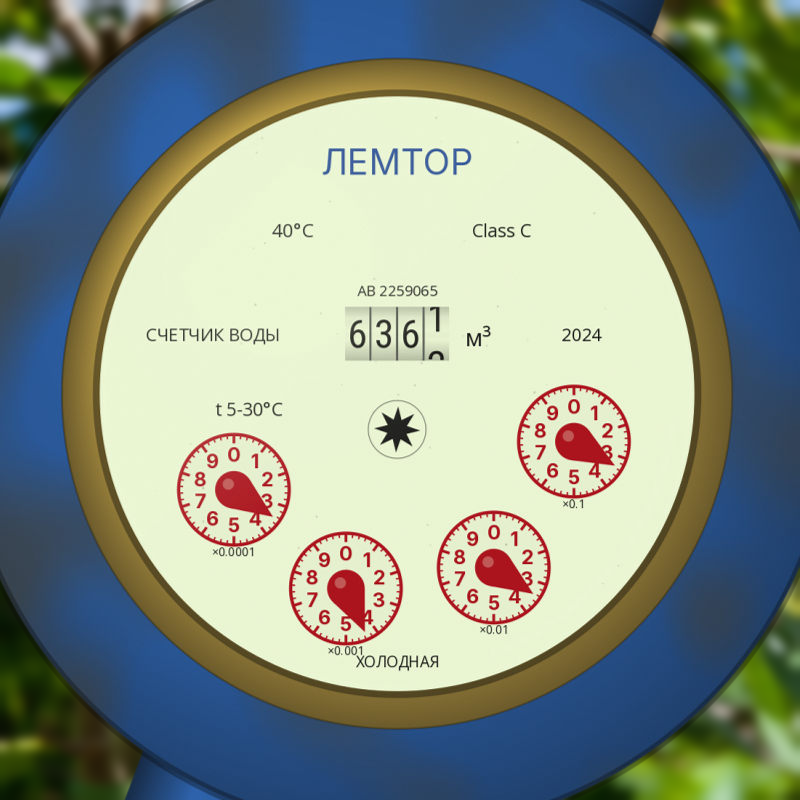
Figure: 6361.3343 m³
